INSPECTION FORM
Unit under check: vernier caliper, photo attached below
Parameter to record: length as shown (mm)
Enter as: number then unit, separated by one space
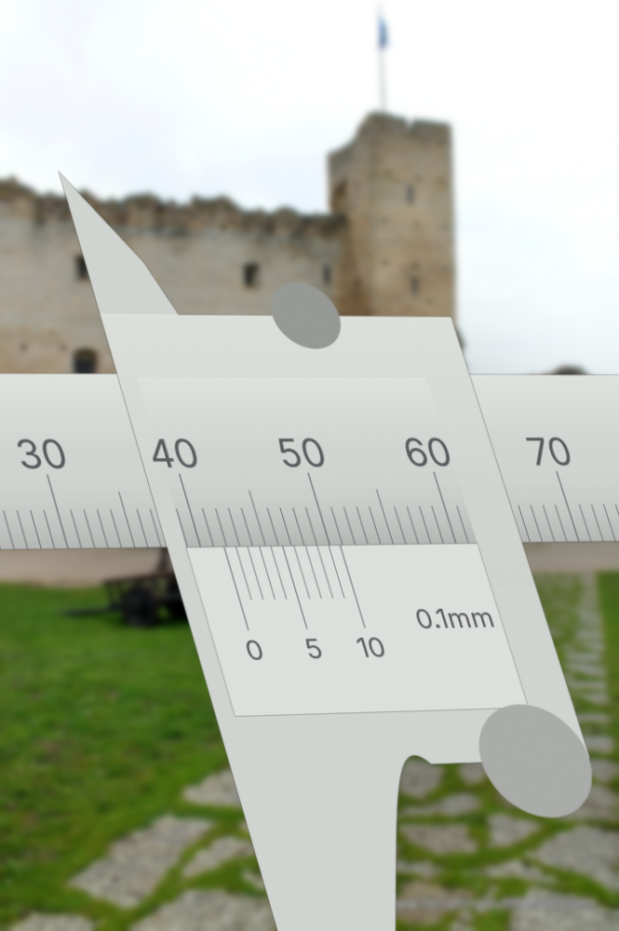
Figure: 41.8 mm
